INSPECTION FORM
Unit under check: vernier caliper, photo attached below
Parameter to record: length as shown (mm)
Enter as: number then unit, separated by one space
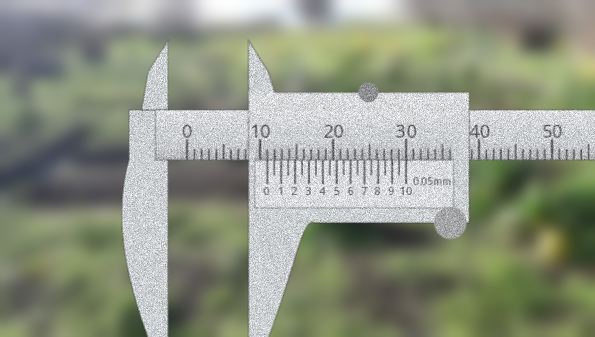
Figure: 11.0 mm
